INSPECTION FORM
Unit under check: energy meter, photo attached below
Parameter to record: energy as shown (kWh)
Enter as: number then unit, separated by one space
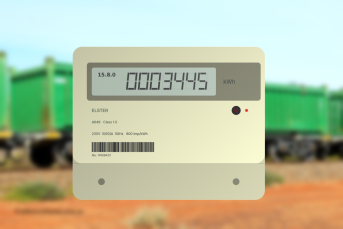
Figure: 3445 kWh
